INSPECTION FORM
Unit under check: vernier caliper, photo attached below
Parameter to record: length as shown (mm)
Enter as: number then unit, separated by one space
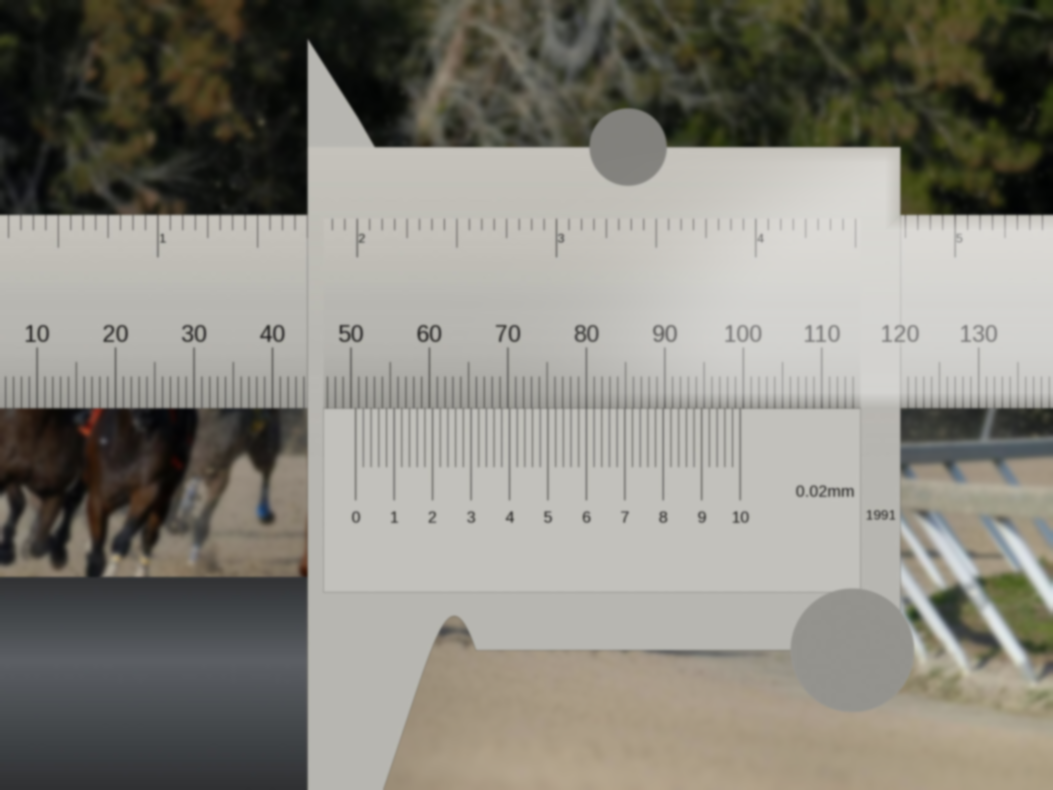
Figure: 50.6 mm
